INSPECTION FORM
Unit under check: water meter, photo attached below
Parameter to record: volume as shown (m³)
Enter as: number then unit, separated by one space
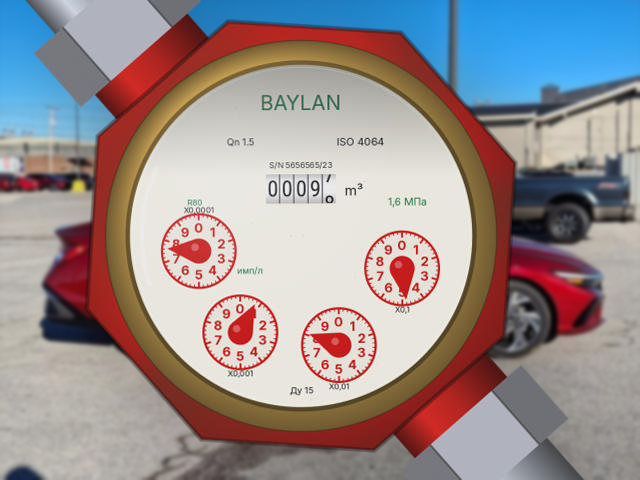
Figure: 97.4807 m³
